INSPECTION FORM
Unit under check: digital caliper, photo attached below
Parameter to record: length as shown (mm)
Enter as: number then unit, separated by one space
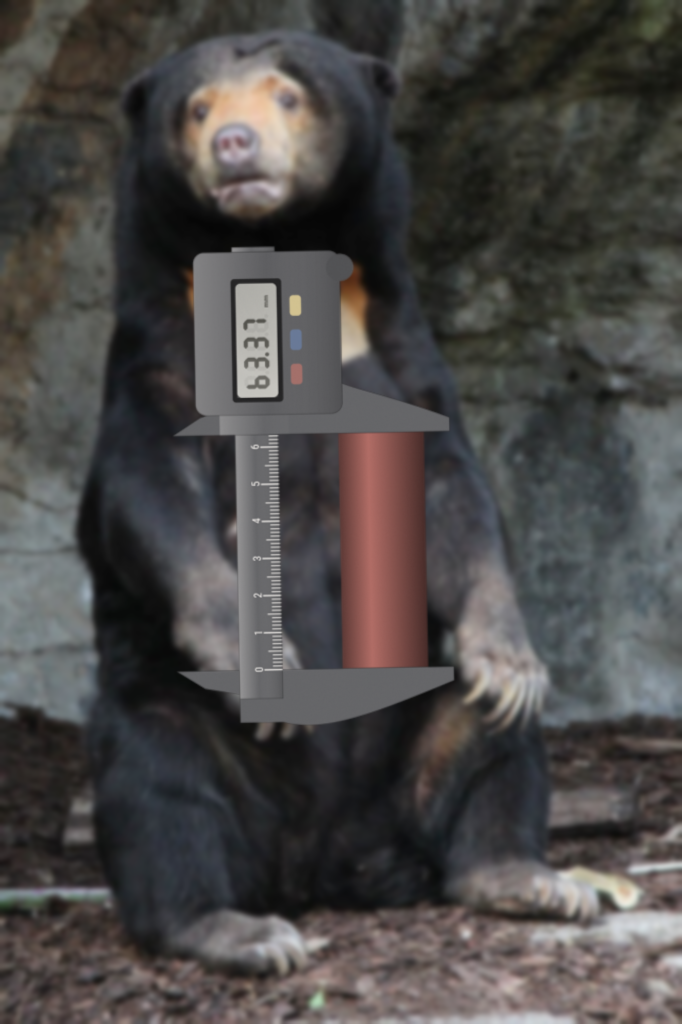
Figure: 63.37 mm
